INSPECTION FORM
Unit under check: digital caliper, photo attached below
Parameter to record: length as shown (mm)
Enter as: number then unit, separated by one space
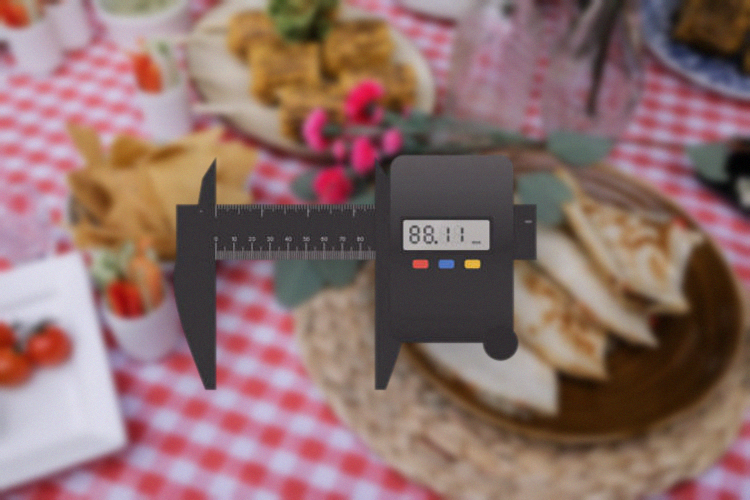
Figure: 88.11 mm
